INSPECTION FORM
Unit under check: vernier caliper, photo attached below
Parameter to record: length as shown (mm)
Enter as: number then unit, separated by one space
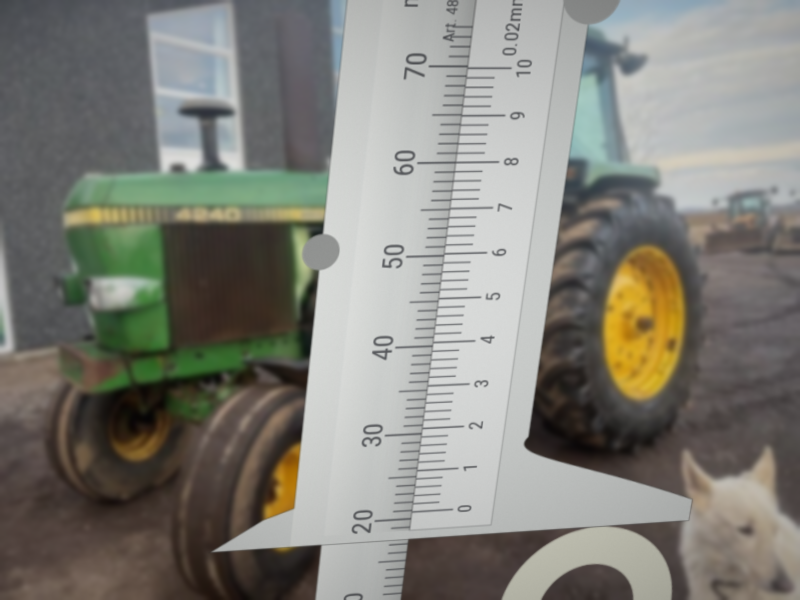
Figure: 20.8 mm
